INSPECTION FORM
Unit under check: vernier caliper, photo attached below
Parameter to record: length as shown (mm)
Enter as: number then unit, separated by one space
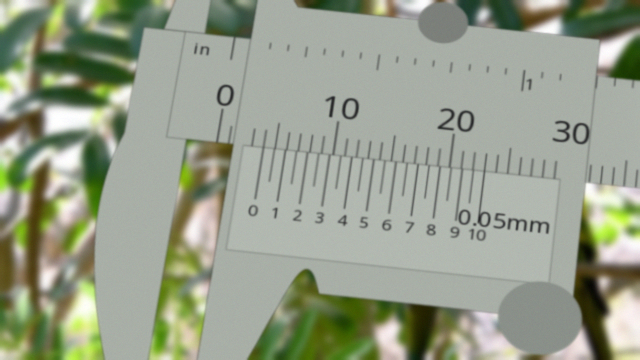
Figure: 4.0 mm
